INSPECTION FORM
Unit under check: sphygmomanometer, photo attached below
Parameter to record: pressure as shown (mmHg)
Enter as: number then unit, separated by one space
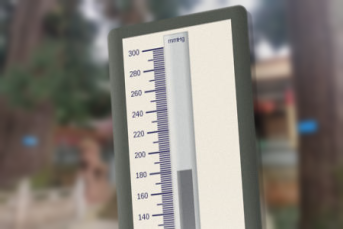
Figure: 180 mmHg
